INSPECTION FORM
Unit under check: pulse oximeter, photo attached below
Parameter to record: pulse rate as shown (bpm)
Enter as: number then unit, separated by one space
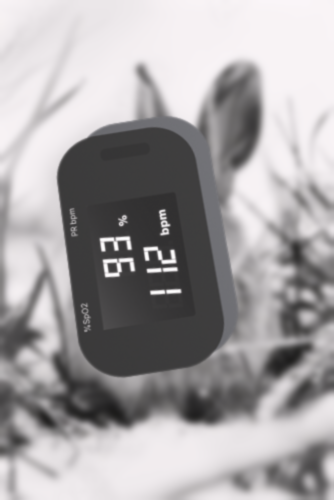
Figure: 112 bpm
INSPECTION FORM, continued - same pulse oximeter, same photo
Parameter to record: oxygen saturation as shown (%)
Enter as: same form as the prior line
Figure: 93 %
